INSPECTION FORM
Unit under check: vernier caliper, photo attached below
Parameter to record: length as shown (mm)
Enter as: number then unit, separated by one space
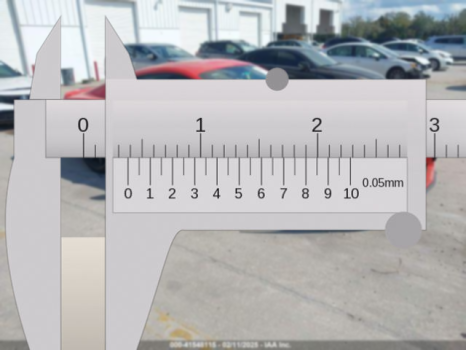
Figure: 3.8 mm
